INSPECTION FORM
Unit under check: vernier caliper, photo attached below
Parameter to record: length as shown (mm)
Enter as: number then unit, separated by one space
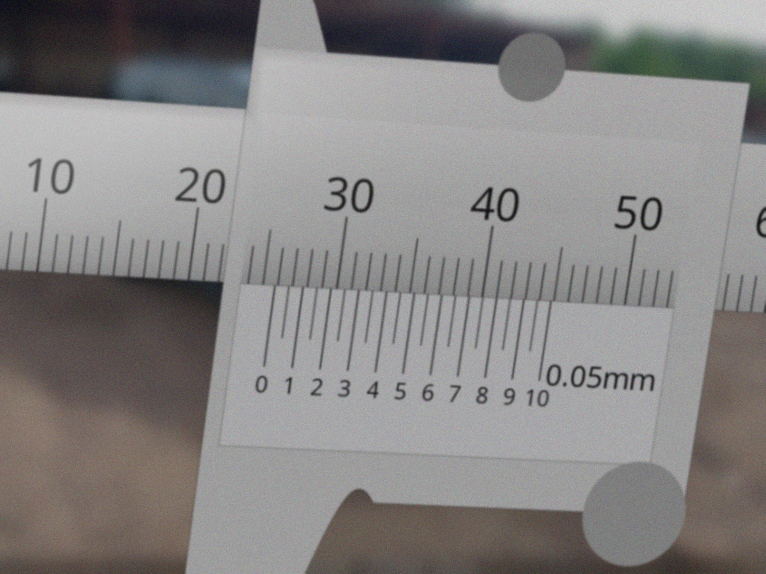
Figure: 25.8 mm
